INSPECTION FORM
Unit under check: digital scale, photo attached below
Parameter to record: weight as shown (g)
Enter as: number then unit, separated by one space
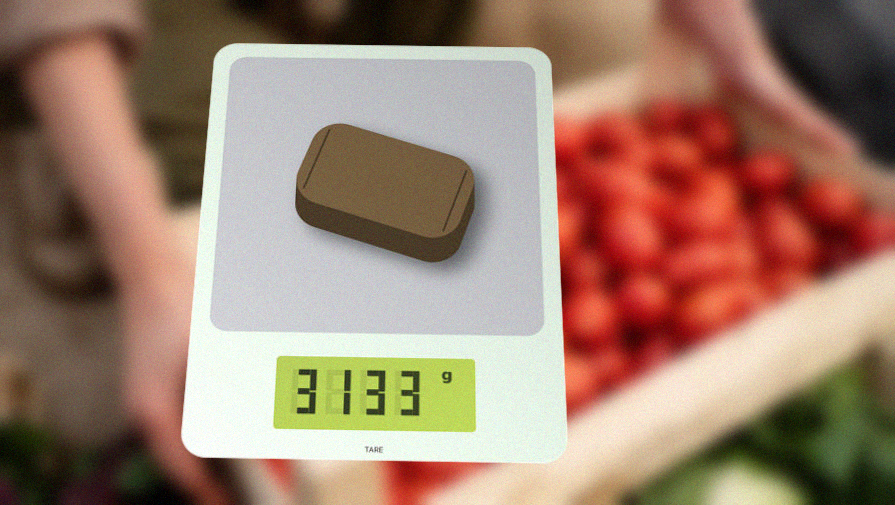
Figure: 3133 g
